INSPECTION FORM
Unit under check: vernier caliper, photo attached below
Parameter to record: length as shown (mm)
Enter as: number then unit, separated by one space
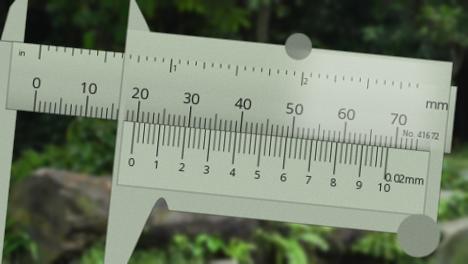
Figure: 19.5 mm
